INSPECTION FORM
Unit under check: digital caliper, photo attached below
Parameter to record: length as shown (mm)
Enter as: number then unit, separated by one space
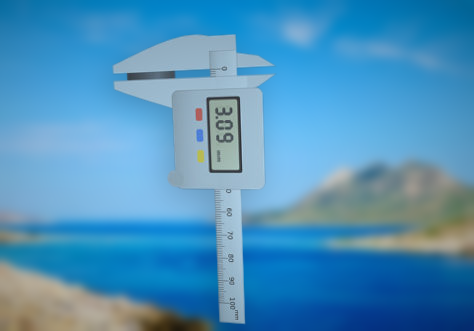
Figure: 3.09 mm
